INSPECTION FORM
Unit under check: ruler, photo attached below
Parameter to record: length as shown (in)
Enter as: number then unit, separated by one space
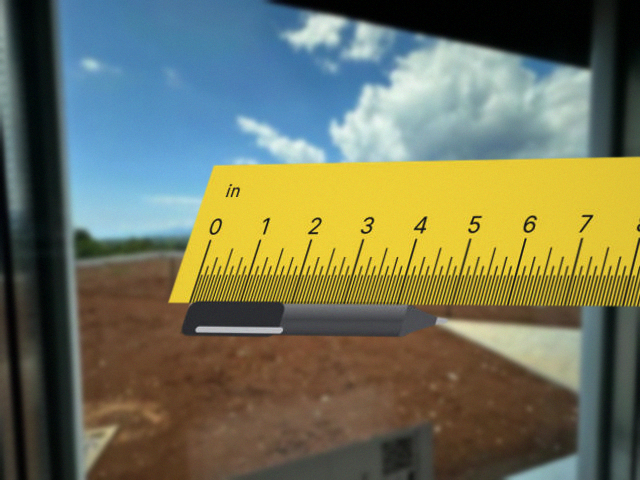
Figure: 5 in
